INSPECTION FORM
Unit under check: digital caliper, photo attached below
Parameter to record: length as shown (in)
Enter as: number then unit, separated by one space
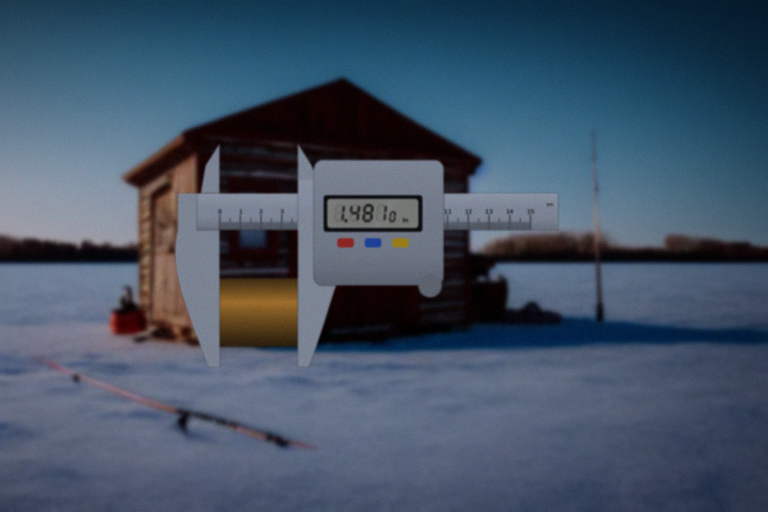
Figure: 1.4810 in
